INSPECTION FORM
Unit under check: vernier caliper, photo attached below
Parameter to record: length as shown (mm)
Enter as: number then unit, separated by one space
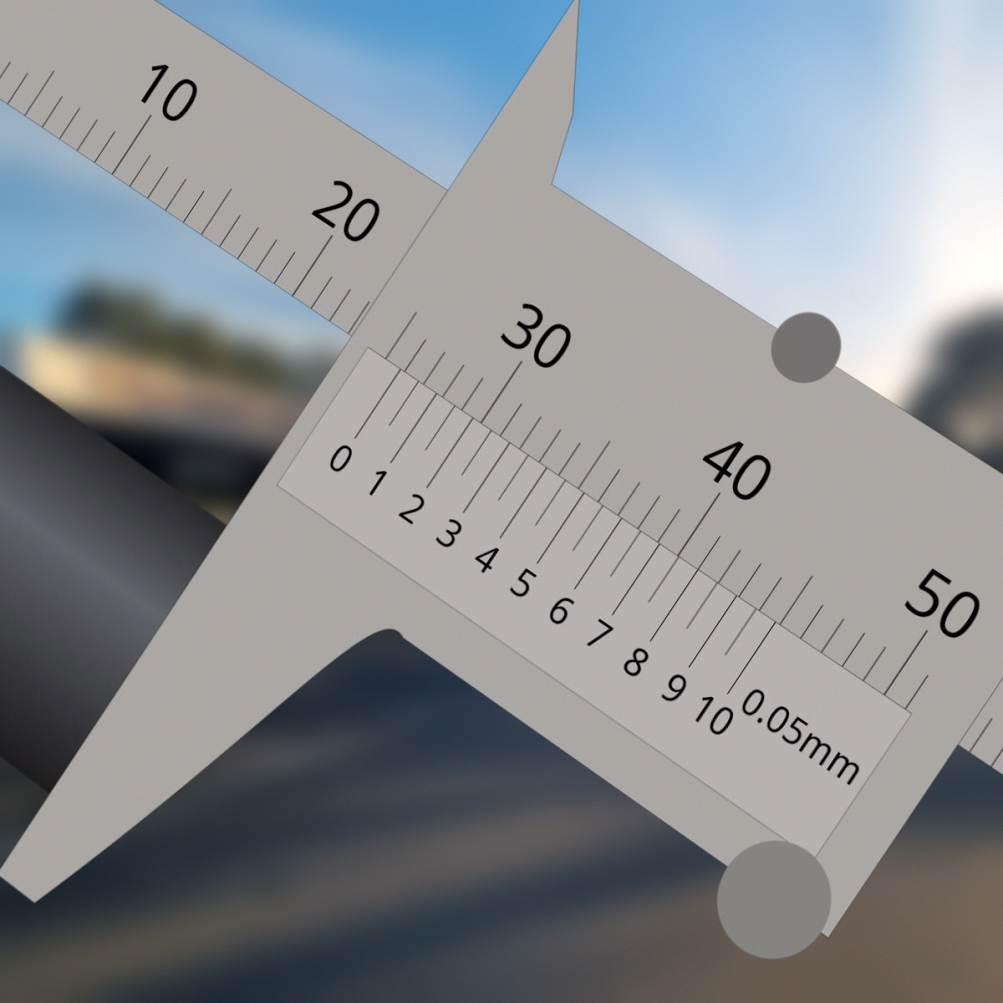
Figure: 25.80 mm
